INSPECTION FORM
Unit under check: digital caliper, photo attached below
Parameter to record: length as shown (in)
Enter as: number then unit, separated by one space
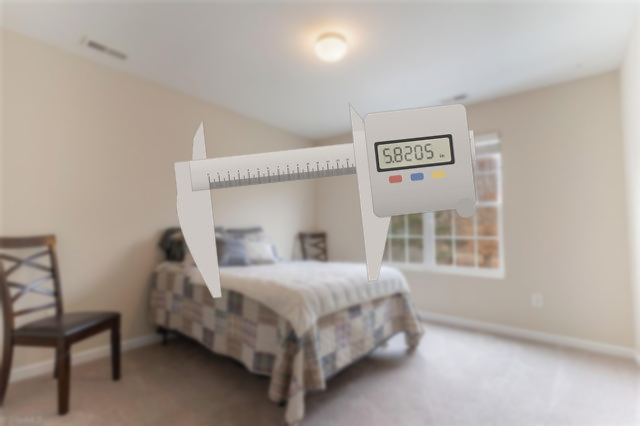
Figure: 5.8205 in
